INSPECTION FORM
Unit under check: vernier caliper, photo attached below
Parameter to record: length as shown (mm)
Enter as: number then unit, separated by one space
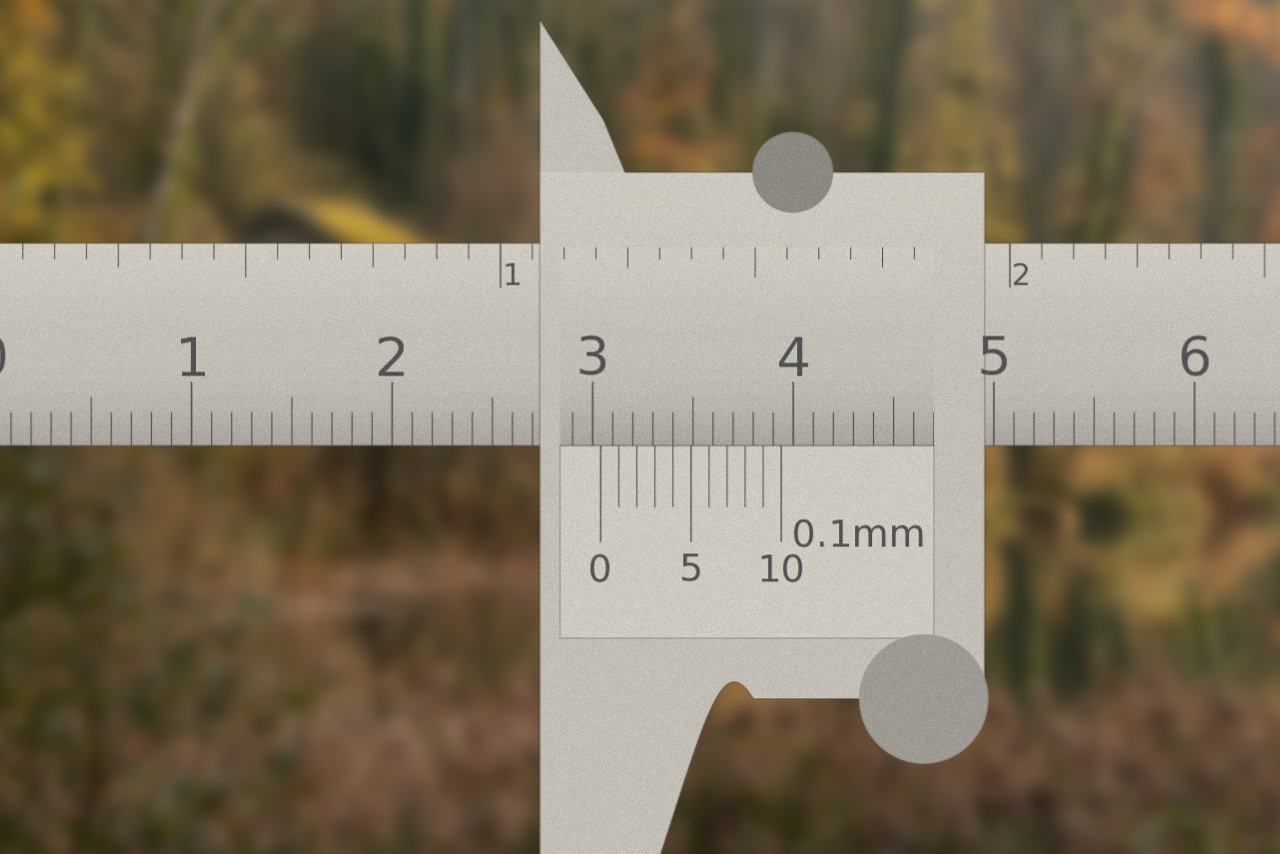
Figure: 30.4 mm
